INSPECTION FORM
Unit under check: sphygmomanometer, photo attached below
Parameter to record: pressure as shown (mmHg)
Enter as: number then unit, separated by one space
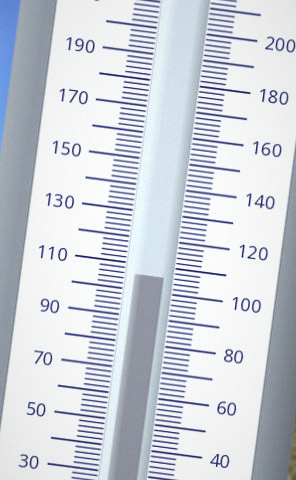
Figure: 106 mmHg
